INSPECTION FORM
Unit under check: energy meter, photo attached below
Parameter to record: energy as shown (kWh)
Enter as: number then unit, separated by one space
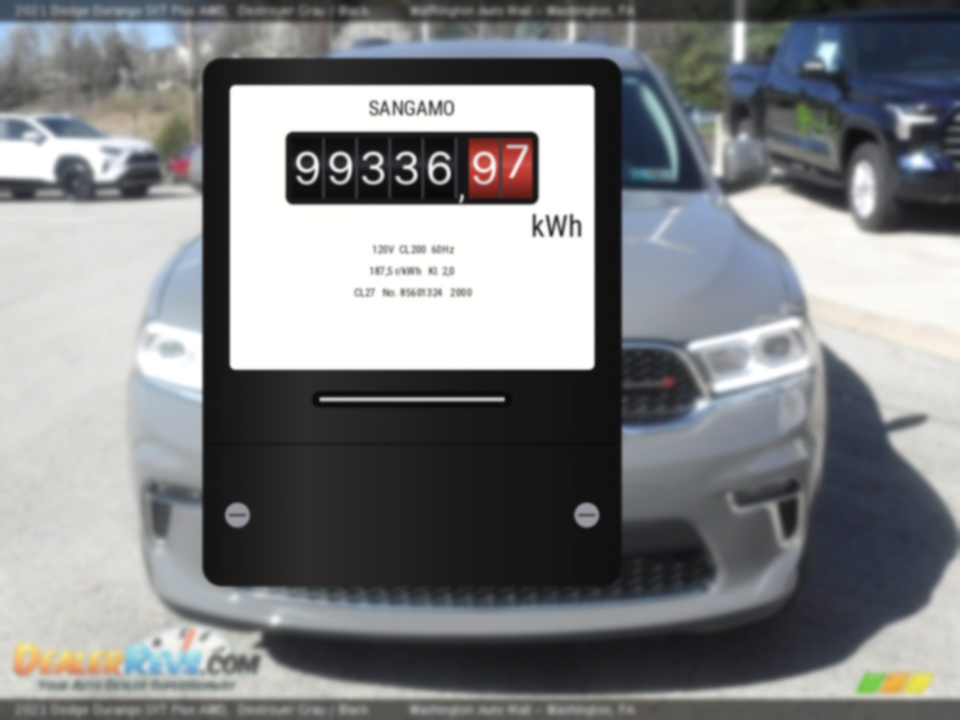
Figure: 99336.97 kWh
